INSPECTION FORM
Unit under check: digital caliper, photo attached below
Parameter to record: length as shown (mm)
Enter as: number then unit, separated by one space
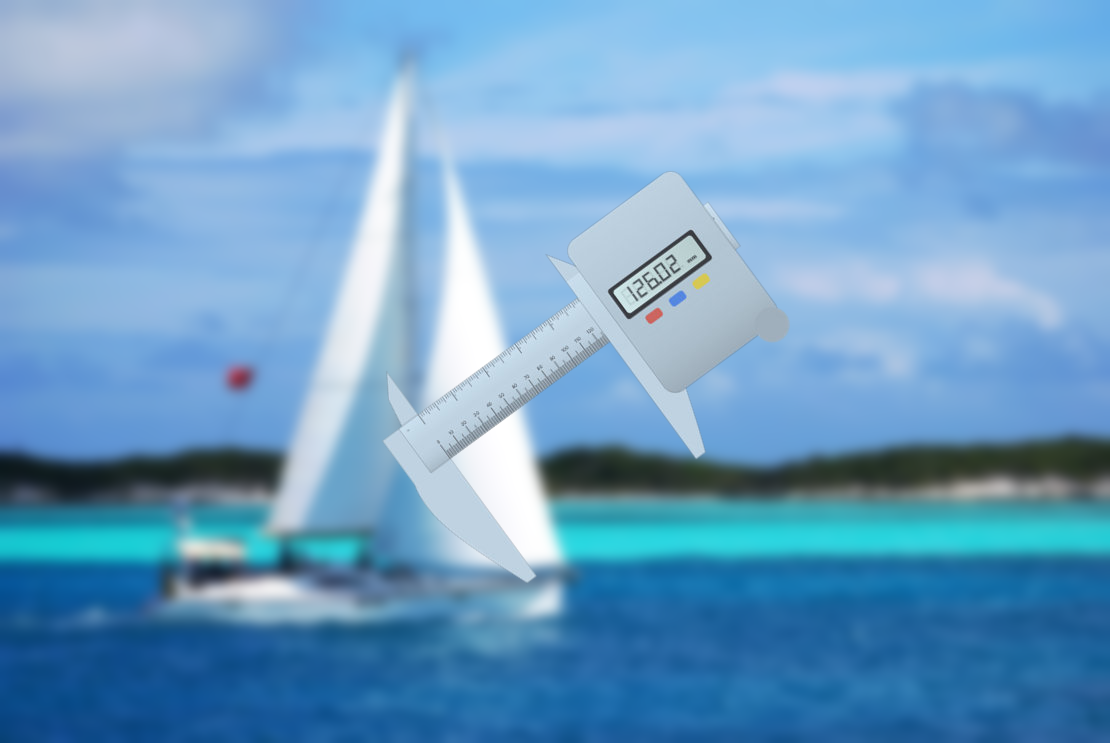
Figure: 126.02 mm
